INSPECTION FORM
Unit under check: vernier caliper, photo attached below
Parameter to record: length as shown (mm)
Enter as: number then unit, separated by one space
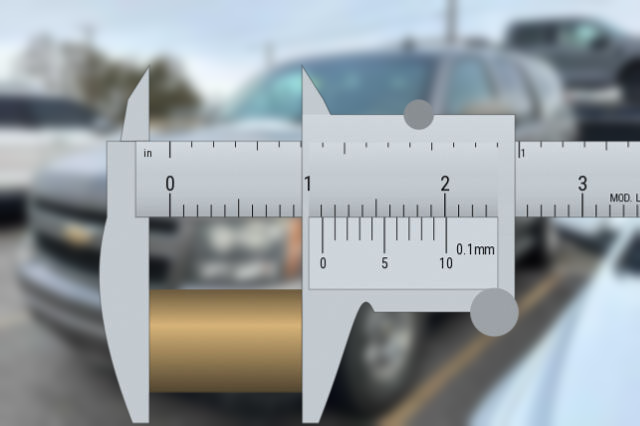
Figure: 11.1 mm
